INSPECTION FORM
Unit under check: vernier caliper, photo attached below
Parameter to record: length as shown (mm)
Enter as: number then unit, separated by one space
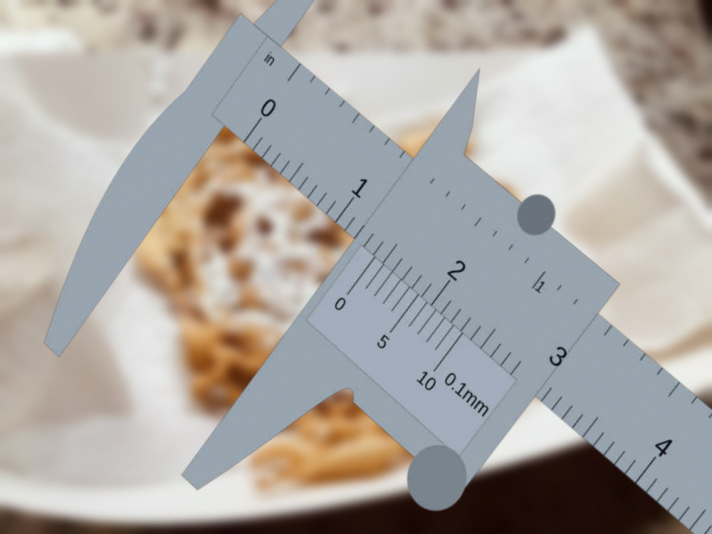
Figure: 14.2 mm
